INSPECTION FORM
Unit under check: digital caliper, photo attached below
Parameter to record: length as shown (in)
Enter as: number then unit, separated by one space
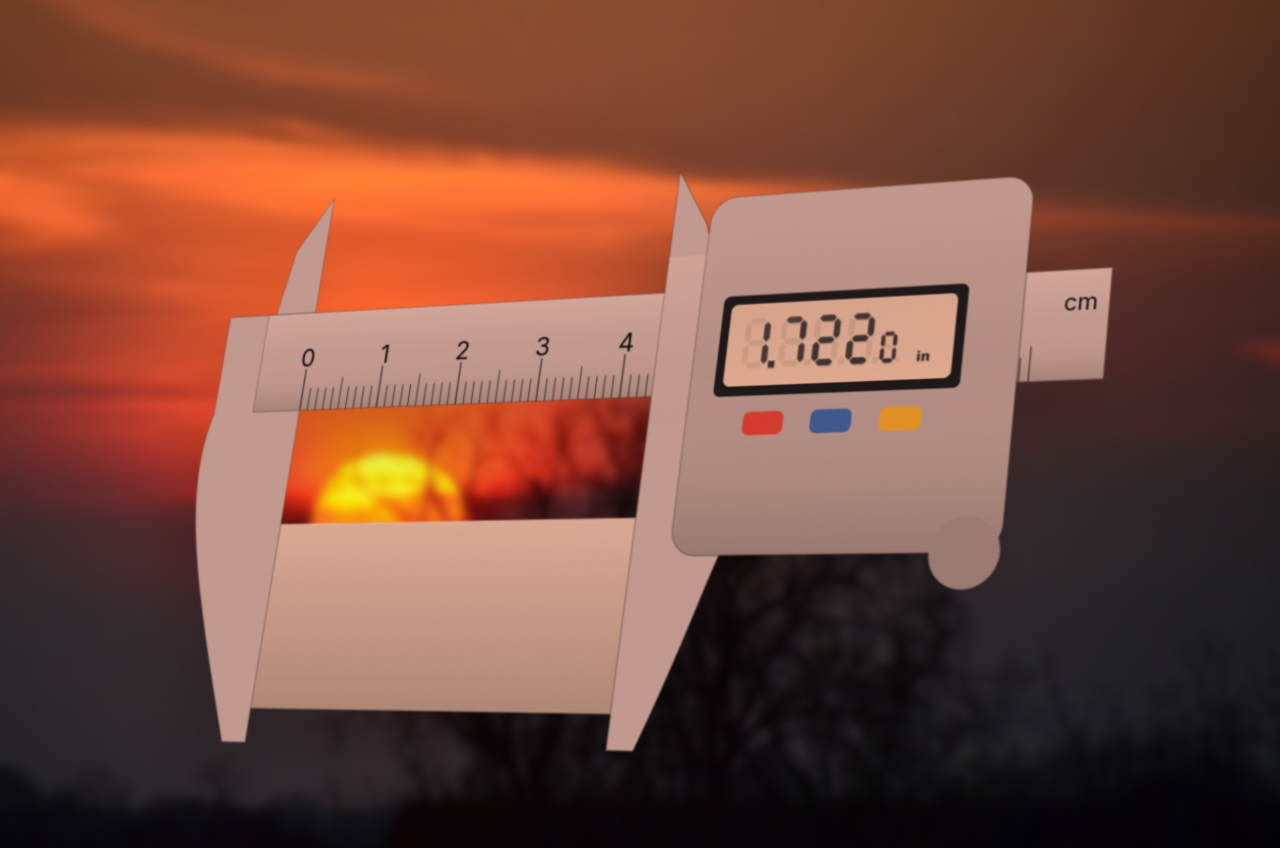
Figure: 1.7220 in
